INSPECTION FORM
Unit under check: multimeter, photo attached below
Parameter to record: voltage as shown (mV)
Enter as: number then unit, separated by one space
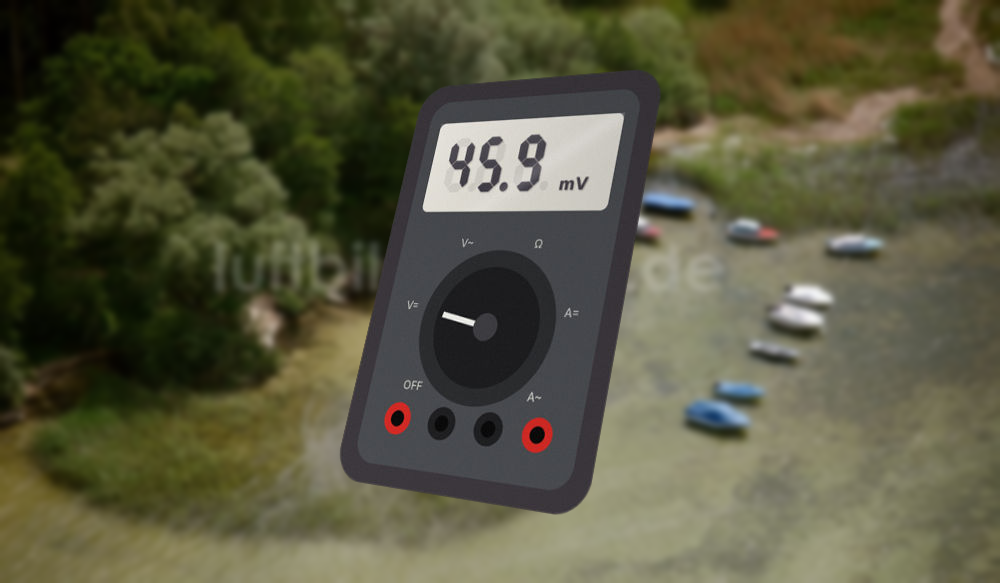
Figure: 45.9 mV
